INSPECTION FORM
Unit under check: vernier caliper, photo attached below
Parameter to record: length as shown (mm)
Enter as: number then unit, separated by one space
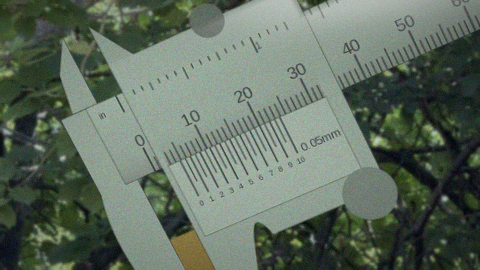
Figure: 4.8 mm
